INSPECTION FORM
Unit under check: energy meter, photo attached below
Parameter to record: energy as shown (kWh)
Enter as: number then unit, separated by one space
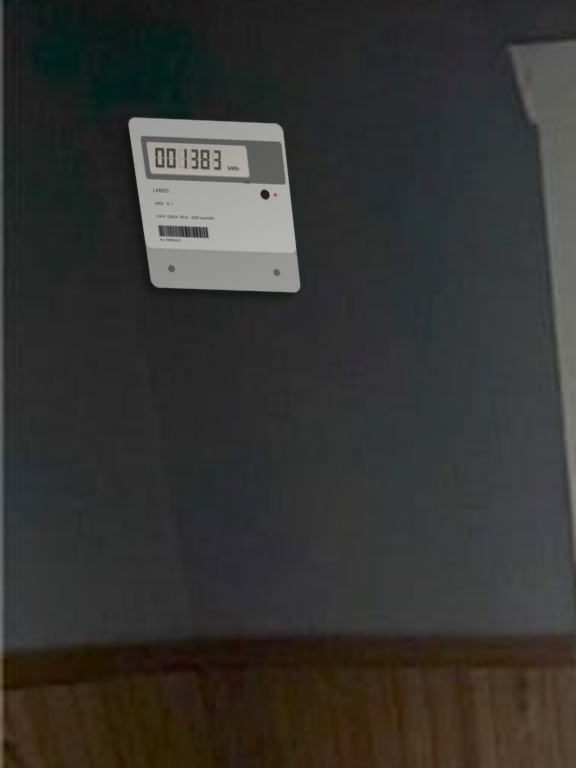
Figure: 1383 kWh
